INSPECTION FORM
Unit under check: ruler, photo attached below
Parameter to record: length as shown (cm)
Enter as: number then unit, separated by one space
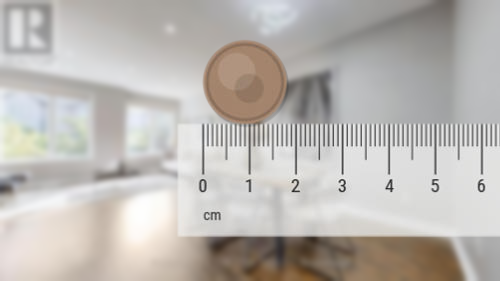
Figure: 1.8 cm
